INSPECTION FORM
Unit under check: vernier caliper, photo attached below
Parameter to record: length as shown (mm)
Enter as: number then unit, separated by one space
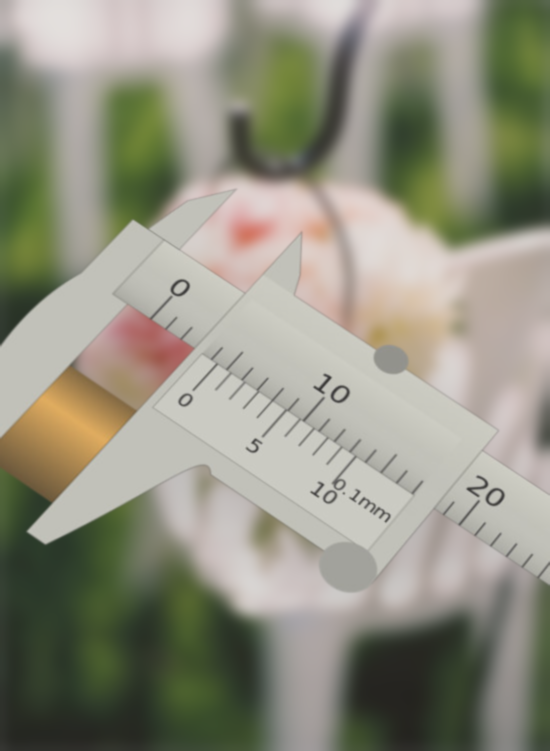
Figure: 4.4 mm
